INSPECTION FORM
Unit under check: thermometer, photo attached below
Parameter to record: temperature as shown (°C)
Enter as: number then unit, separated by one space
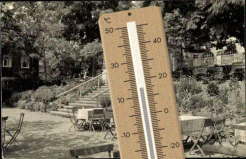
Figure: 15 °C
